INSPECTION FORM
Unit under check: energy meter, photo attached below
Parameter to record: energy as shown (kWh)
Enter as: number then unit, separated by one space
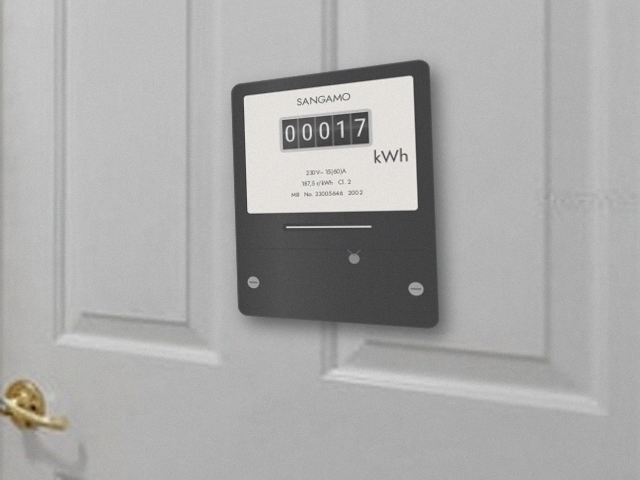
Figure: 17 kWh
